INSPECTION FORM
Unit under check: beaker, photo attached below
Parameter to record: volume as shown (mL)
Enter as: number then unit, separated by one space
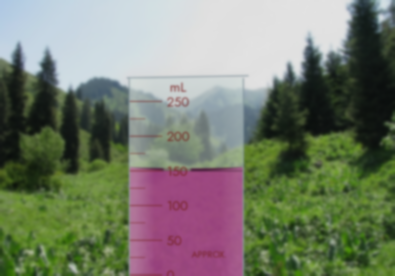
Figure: 150 mL
